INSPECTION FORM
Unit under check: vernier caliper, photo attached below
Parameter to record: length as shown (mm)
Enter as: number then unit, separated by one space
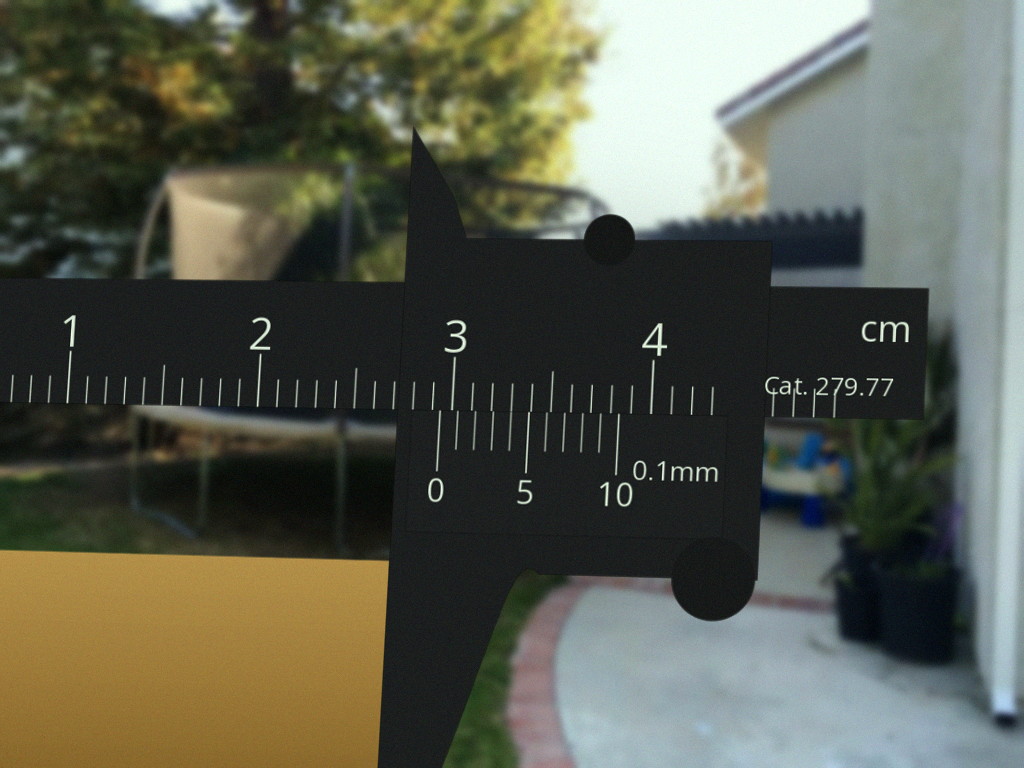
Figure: 29.4 mm
